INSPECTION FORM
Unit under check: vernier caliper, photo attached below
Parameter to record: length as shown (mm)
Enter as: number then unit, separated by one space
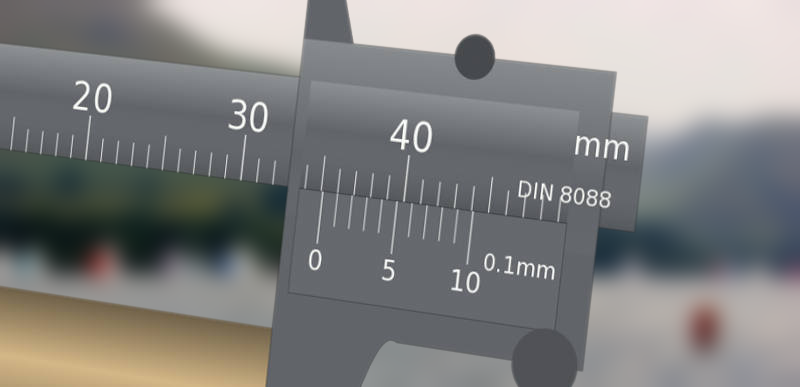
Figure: 35.1 mm
